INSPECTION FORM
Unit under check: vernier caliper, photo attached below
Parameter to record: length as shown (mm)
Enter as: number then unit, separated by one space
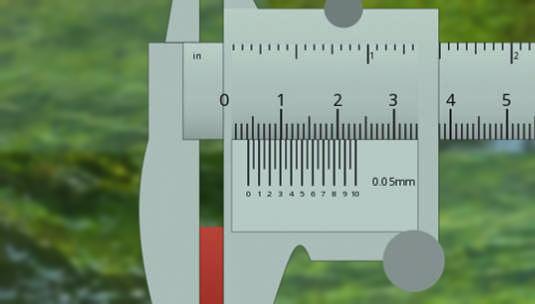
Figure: 4.2 mm
